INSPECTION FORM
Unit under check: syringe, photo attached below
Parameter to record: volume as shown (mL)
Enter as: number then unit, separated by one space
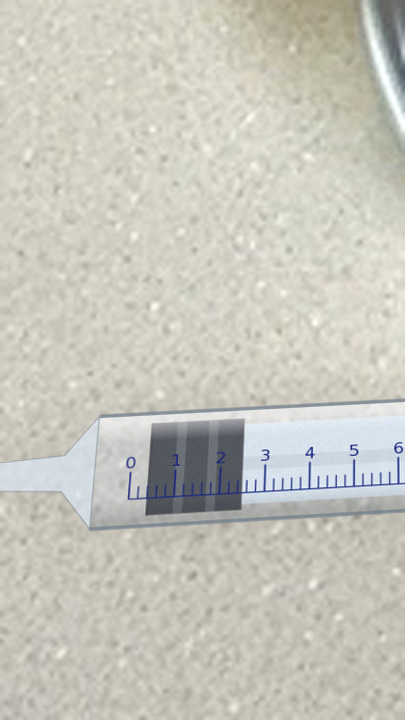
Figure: 0.4 mL
